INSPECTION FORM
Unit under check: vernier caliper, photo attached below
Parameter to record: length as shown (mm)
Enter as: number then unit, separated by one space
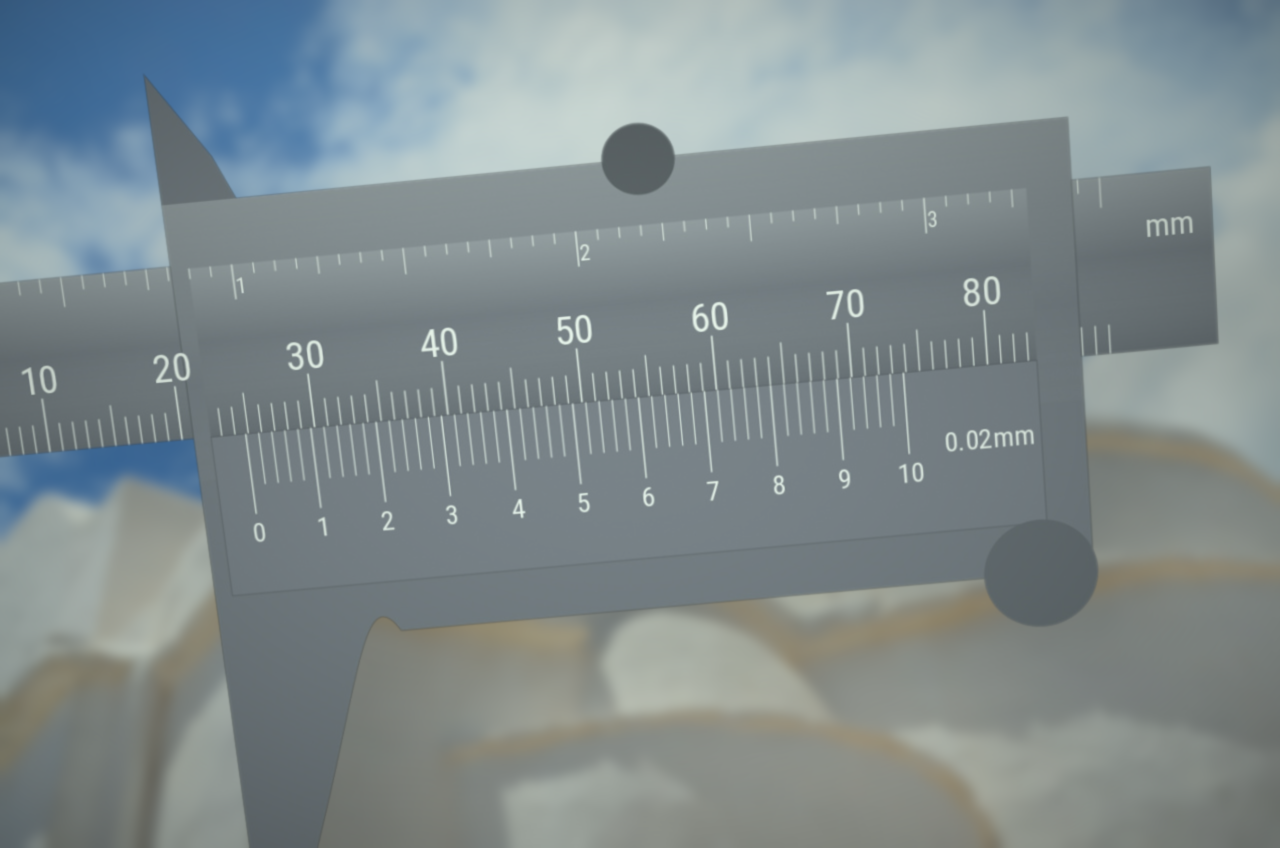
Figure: 24.8 mm
